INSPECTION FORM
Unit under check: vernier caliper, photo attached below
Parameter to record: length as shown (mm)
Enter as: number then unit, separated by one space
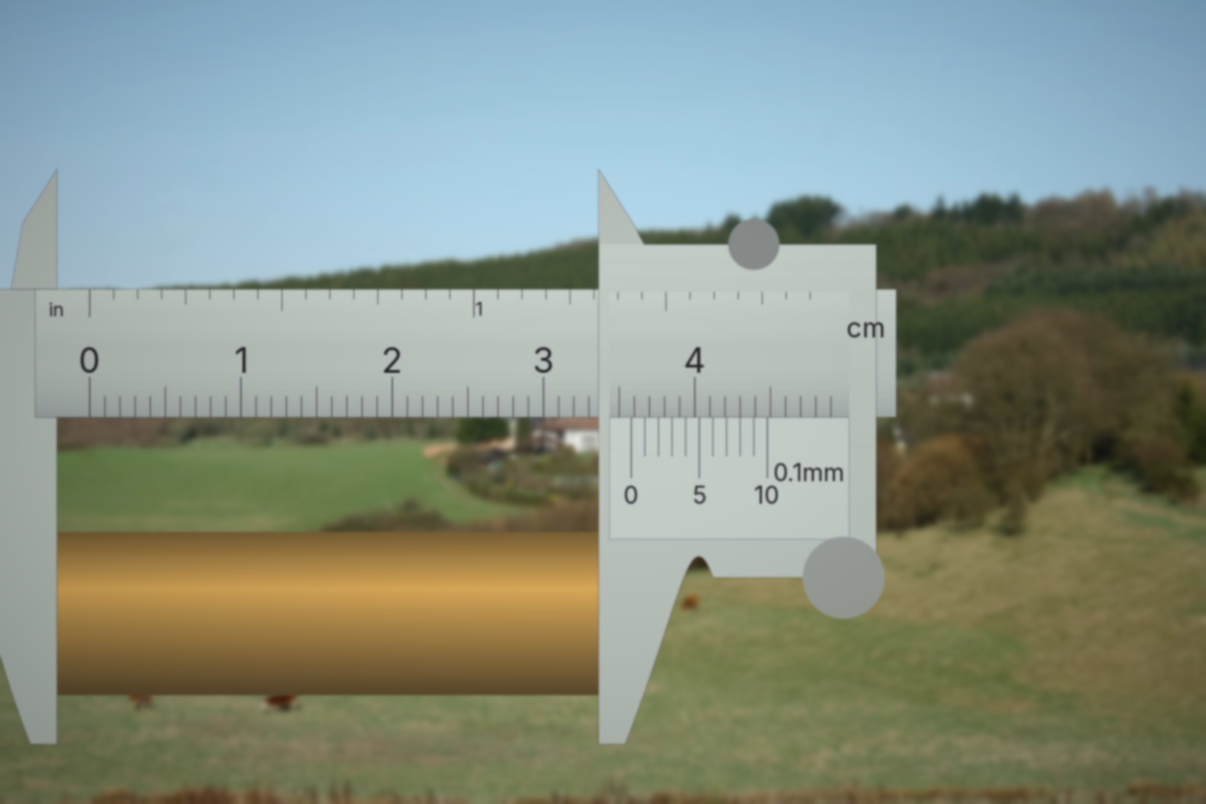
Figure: 35.8 mm
